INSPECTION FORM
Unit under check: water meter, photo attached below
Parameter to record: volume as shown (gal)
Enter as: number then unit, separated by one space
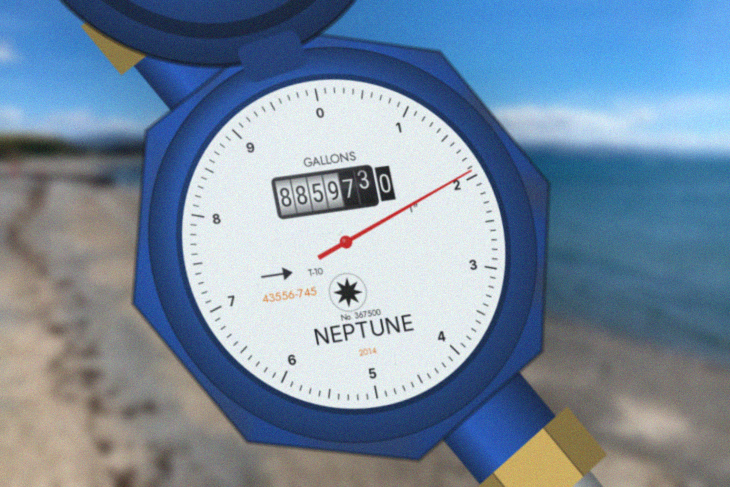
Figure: 8859731.9 gal
